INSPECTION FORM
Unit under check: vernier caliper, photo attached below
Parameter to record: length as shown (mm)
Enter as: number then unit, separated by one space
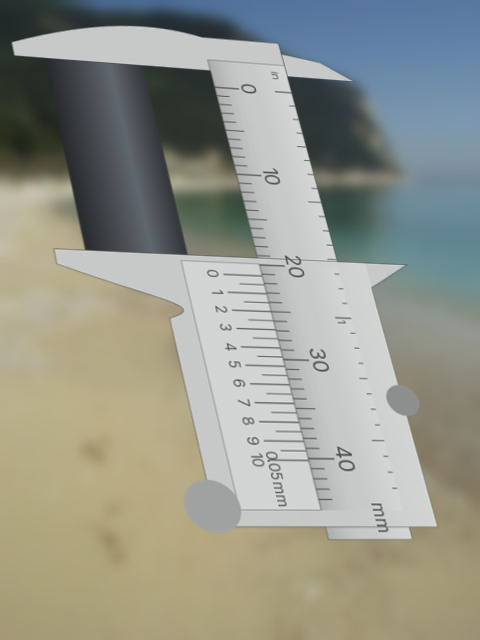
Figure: 21.2 mm
